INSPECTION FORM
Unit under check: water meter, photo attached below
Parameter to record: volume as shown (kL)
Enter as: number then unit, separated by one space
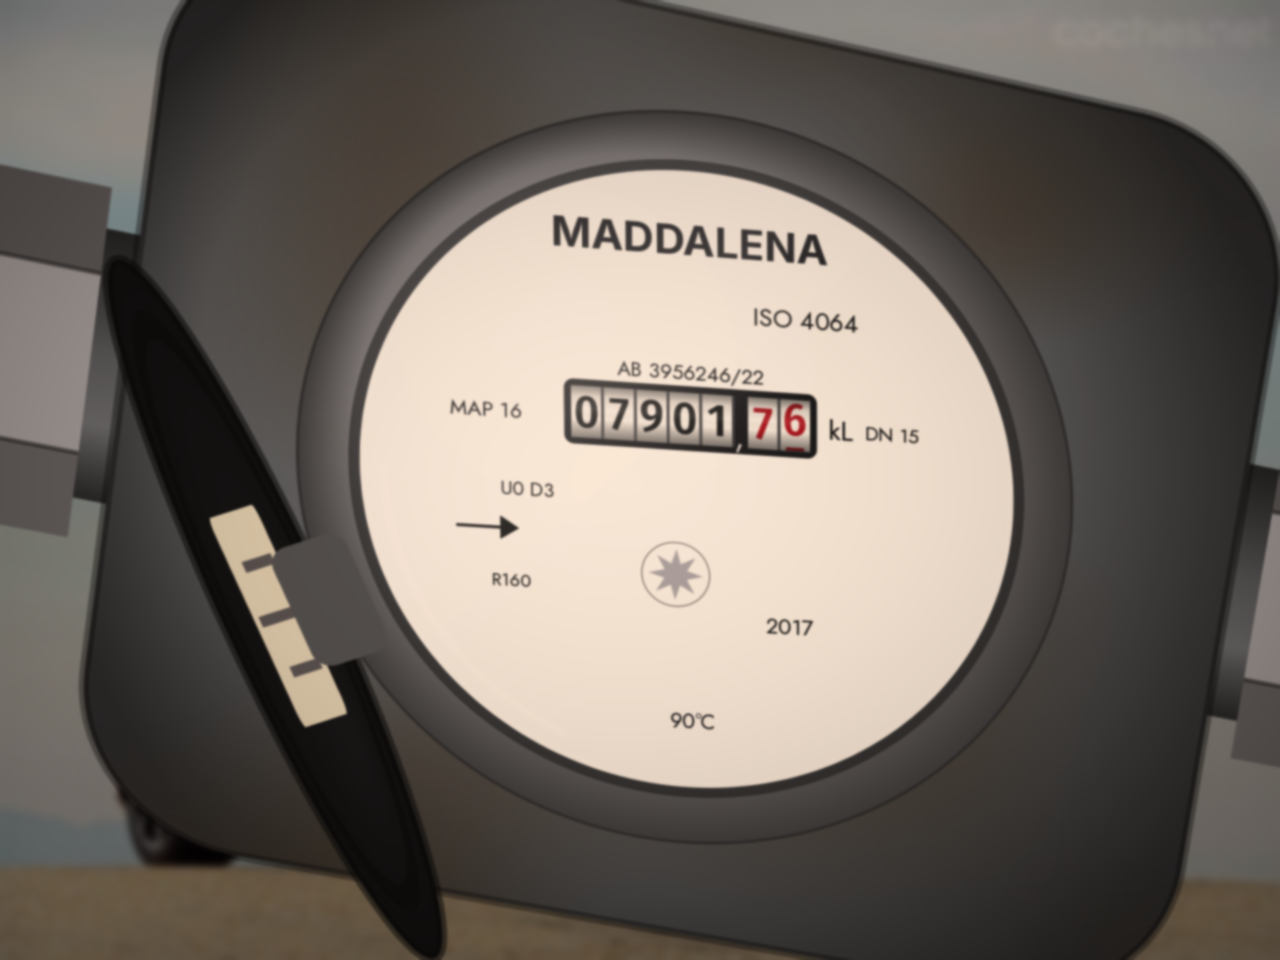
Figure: 7901.76 kL
